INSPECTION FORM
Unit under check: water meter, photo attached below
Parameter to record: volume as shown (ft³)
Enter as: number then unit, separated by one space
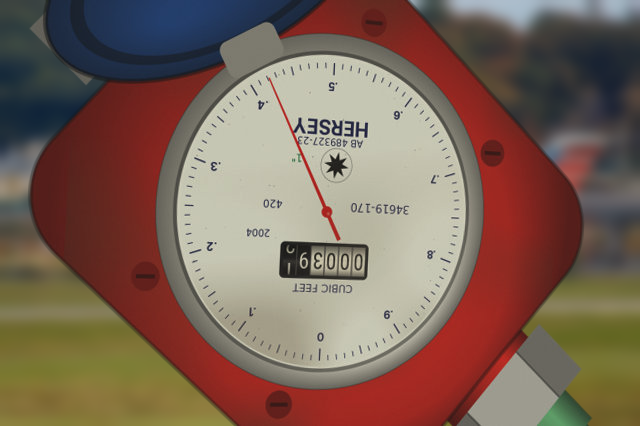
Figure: 391.42 ft³
